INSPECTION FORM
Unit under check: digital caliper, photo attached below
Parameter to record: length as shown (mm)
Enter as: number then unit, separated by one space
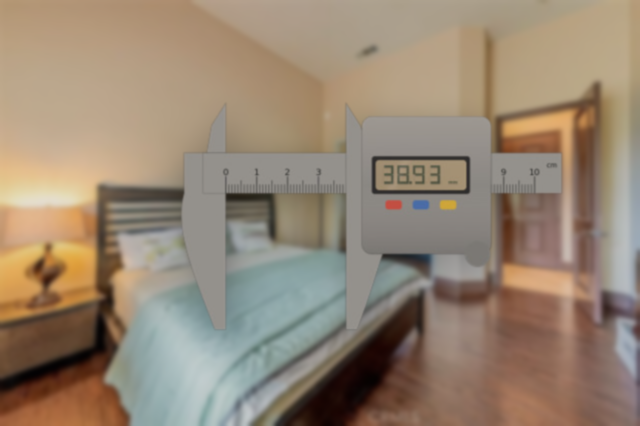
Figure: 38.93 mm
